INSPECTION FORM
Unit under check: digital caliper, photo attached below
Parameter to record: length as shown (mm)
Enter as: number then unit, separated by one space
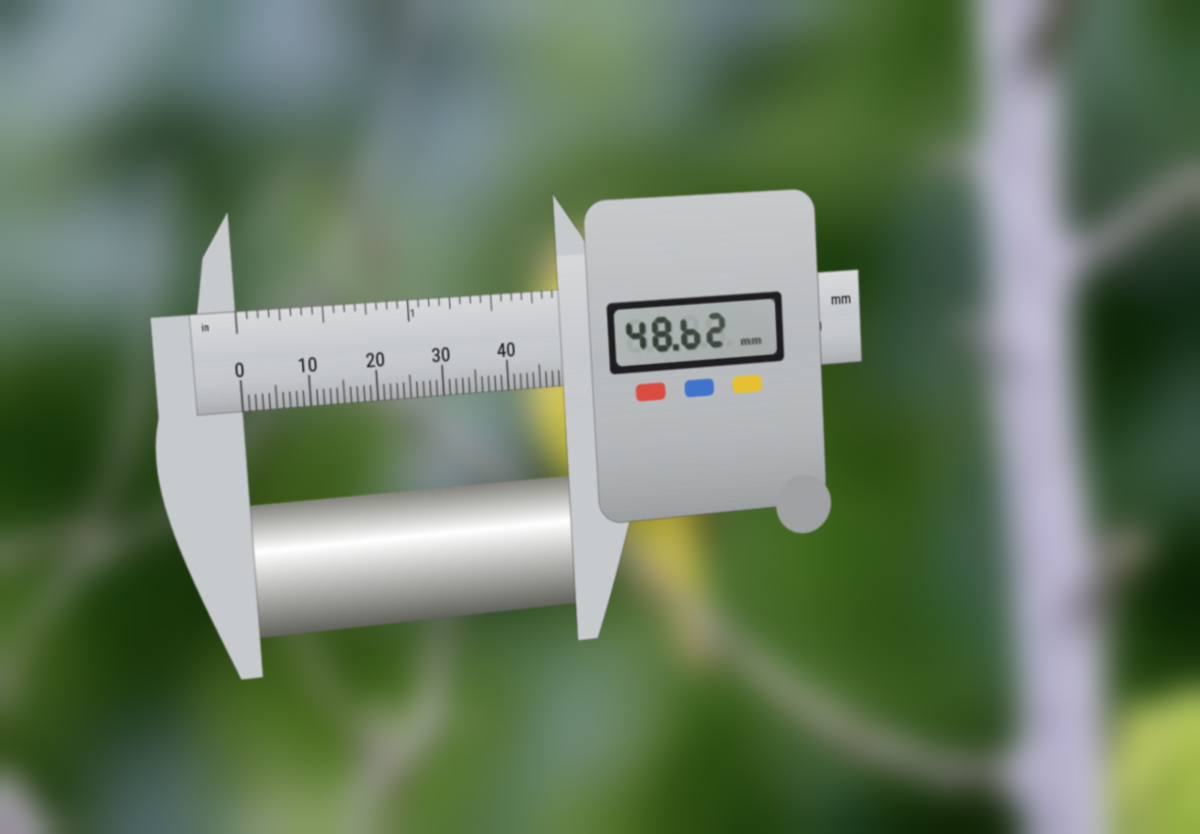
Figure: 48.62 mm
